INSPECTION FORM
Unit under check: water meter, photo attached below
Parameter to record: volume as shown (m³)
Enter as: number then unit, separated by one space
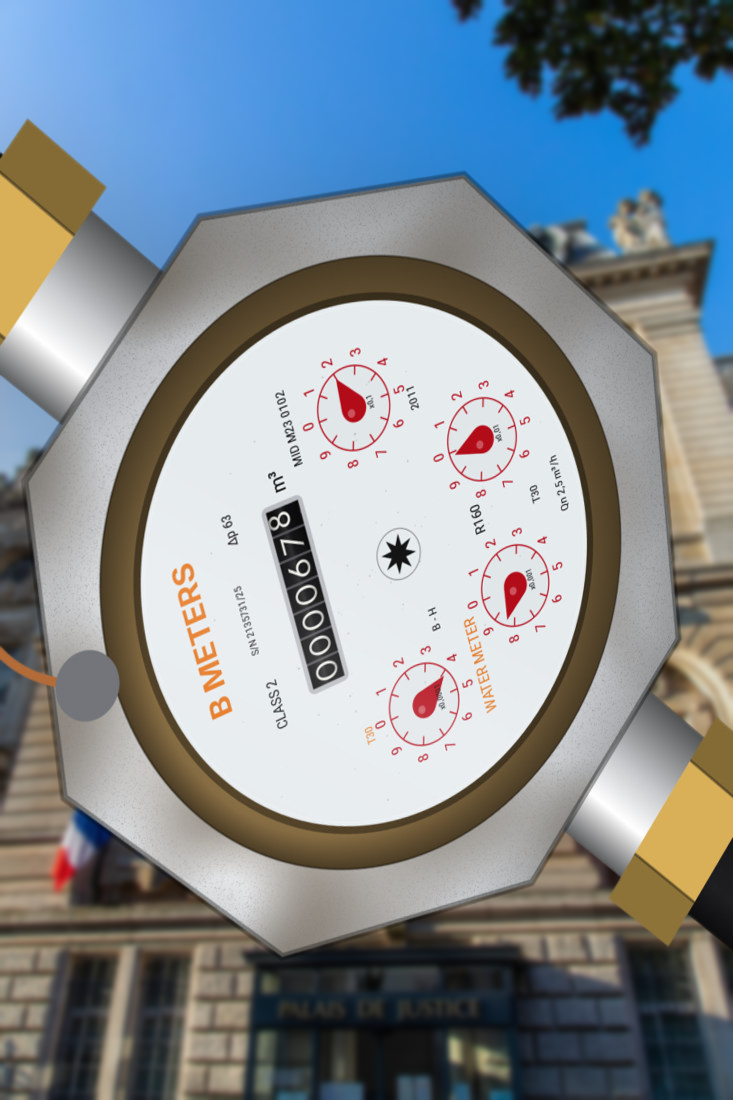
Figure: 678.1984 m³
